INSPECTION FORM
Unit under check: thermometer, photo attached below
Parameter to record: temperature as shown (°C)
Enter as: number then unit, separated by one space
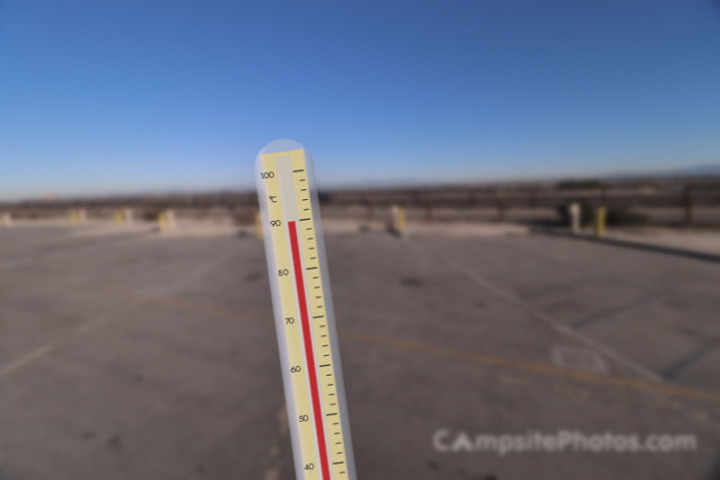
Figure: 90 °C
